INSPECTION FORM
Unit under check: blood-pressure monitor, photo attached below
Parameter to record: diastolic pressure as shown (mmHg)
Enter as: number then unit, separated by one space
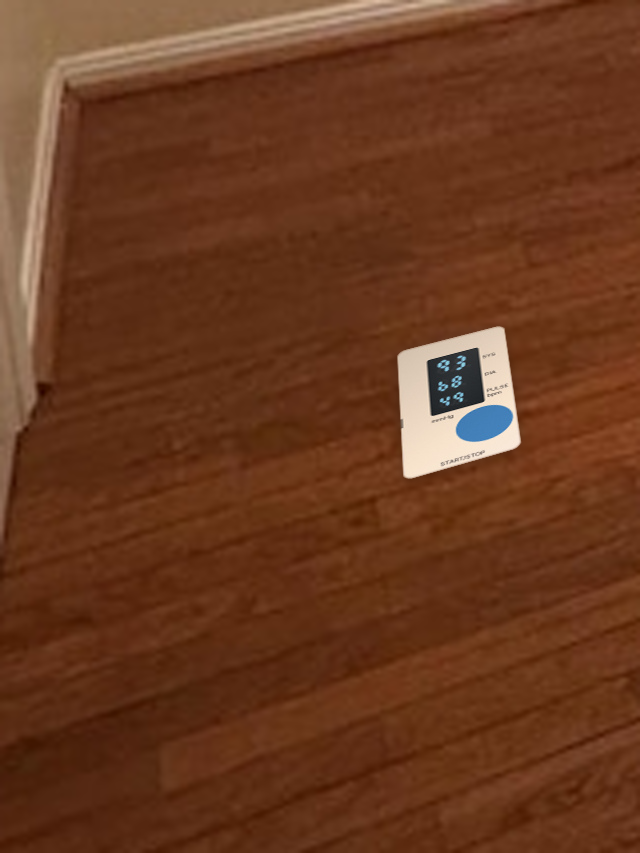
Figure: 68 mmHg
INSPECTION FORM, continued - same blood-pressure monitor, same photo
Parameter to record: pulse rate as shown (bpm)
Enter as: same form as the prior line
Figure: 49 bpm
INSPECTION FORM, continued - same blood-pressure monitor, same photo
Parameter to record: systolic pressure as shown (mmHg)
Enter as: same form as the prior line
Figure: 93 mmHg
